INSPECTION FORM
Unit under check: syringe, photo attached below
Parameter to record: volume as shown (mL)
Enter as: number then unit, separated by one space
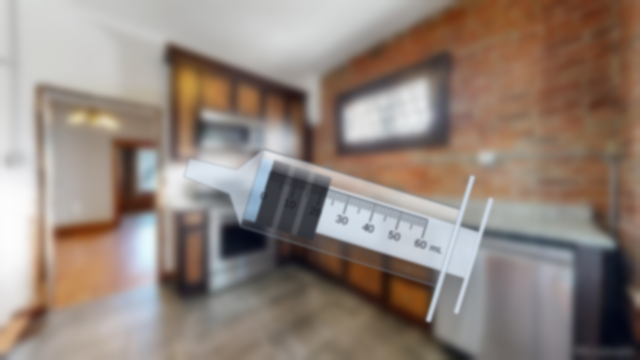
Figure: 0 mL
